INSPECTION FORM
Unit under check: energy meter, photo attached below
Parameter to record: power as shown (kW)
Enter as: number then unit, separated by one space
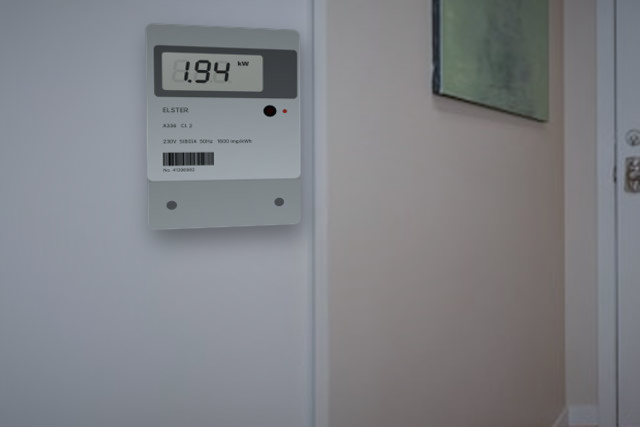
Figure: 1.94 kW
